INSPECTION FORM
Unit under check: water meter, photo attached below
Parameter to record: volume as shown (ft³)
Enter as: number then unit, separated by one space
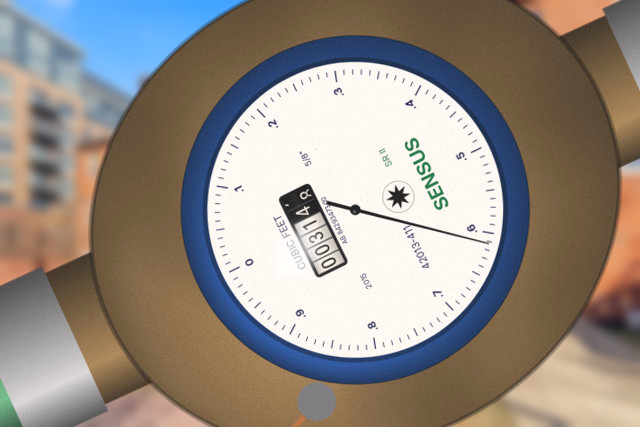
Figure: 3147.61 ft³
